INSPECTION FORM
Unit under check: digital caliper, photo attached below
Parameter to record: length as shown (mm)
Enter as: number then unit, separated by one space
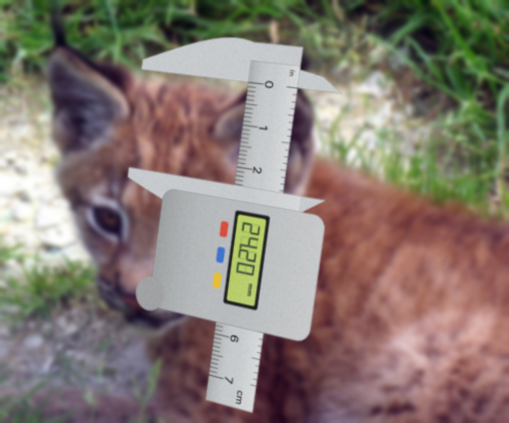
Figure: 24.20 mm
